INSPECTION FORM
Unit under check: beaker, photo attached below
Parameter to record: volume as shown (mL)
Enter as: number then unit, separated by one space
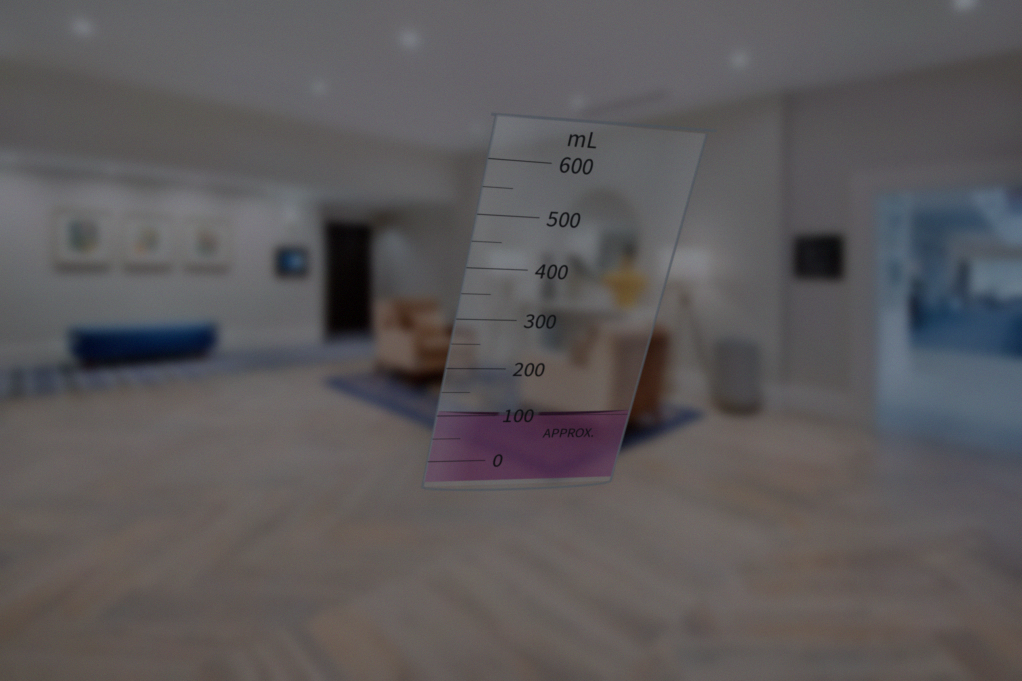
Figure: 100 mL
